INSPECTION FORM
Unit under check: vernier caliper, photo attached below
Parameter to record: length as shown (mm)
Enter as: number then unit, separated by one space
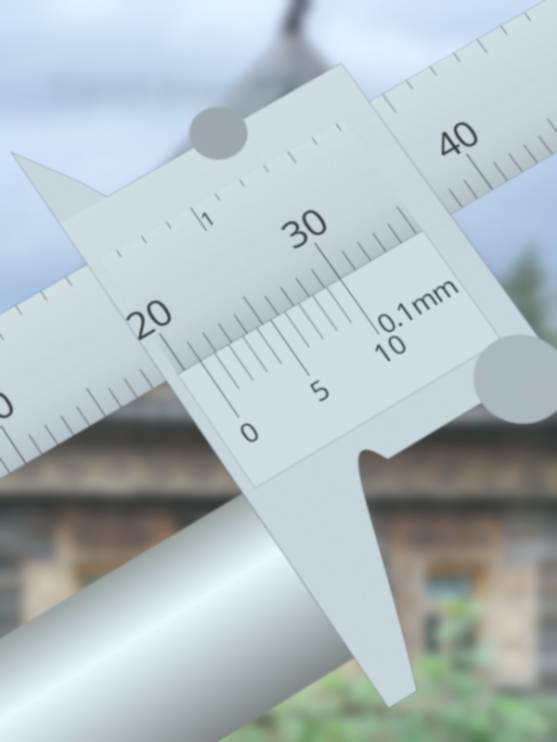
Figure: 21.0 mm
